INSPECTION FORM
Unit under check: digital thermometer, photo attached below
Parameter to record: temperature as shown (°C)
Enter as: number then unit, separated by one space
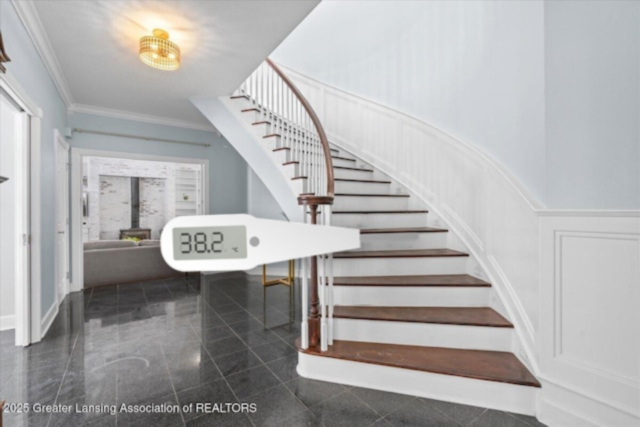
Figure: 38.2 °C
